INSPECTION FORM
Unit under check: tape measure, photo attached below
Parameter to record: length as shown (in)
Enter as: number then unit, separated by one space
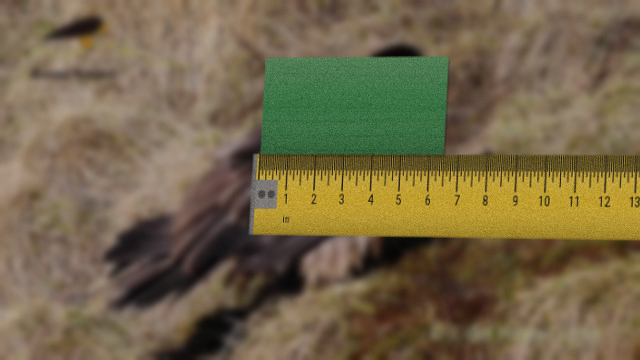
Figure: 6.5 in
